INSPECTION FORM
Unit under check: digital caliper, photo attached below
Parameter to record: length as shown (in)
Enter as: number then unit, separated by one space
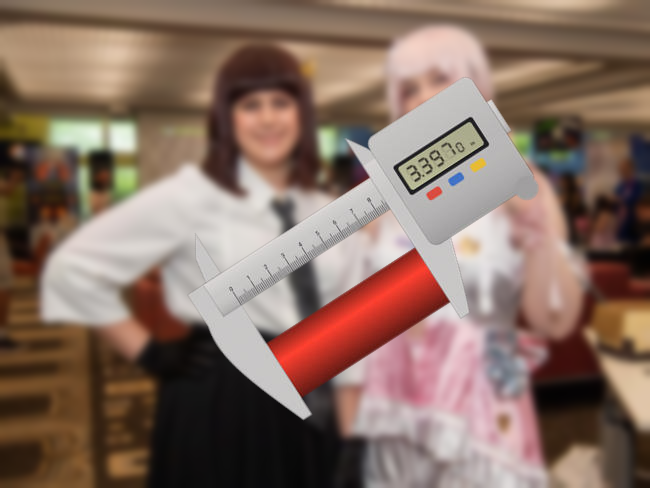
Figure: 3.3970 in
